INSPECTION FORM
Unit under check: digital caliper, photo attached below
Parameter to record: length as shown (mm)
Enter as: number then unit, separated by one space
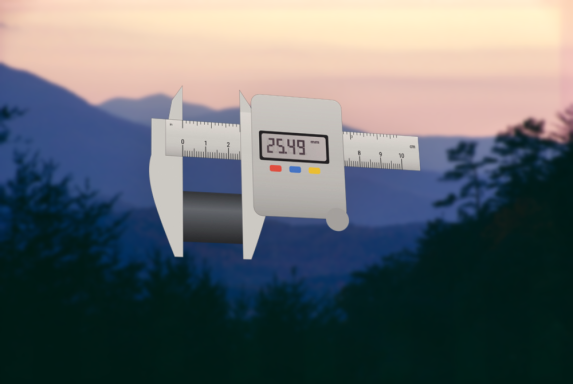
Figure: 25.49 mm
